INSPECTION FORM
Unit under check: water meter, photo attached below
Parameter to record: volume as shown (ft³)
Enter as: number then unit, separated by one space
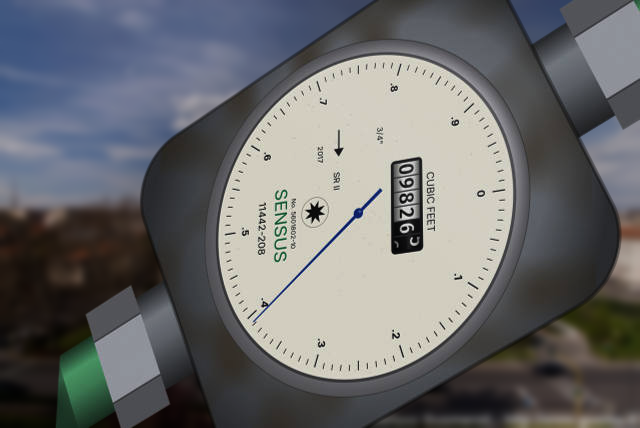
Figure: 98265.39 ft³
